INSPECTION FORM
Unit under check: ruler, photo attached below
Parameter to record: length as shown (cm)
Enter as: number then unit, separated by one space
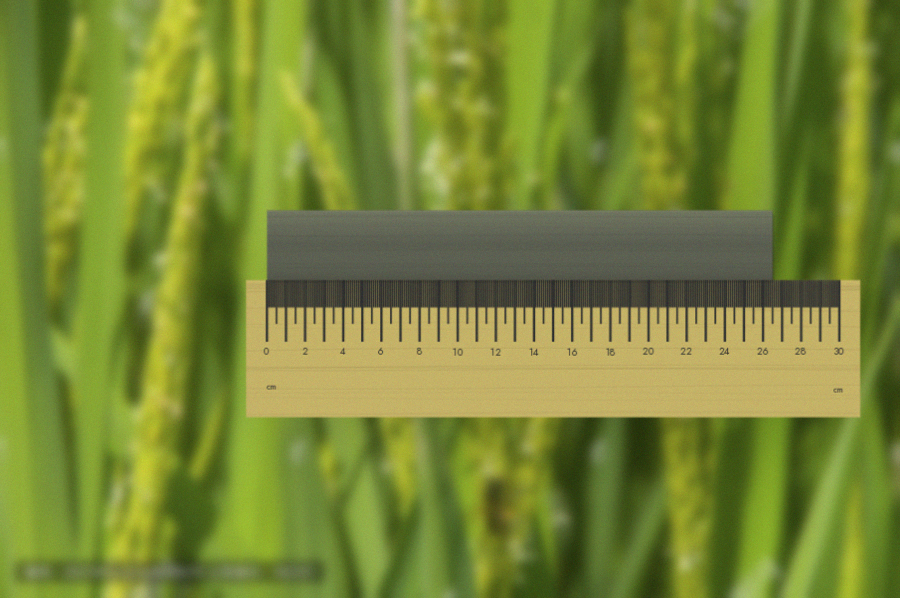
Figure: 26.5 cm
